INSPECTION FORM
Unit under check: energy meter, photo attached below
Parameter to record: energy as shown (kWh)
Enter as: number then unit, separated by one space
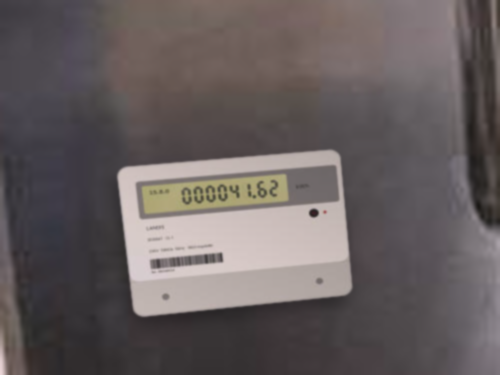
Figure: 41.62 kWh
